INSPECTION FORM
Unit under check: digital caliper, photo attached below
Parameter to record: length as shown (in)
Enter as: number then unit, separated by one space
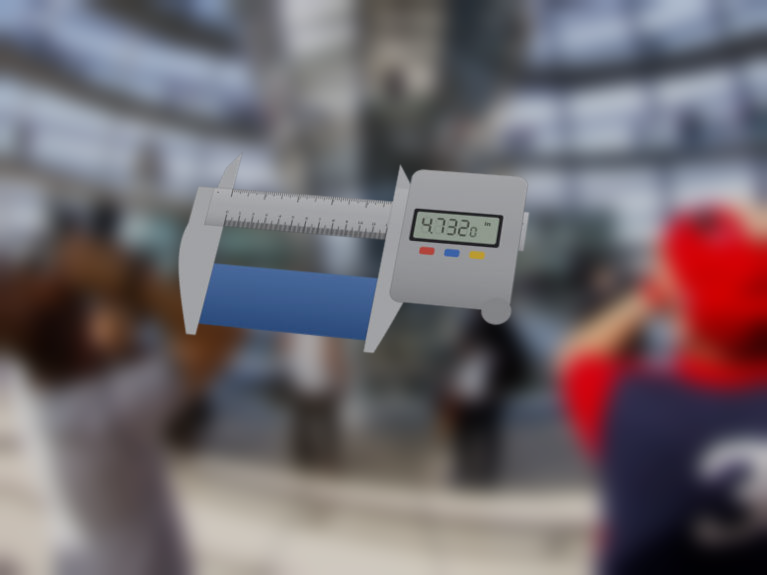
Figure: 4.7320 in
